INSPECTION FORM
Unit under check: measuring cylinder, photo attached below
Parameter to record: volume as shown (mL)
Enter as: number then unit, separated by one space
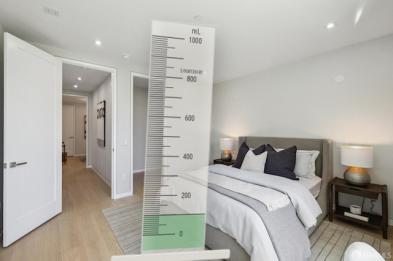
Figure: 100 mL
